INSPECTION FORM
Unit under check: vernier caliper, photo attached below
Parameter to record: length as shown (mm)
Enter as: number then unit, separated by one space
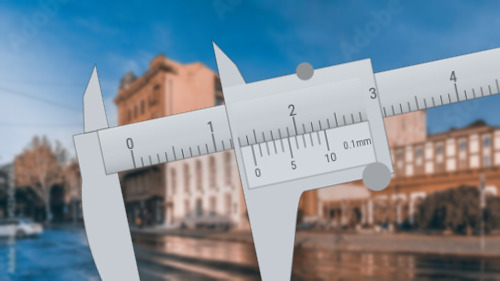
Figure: 14.4 mm
